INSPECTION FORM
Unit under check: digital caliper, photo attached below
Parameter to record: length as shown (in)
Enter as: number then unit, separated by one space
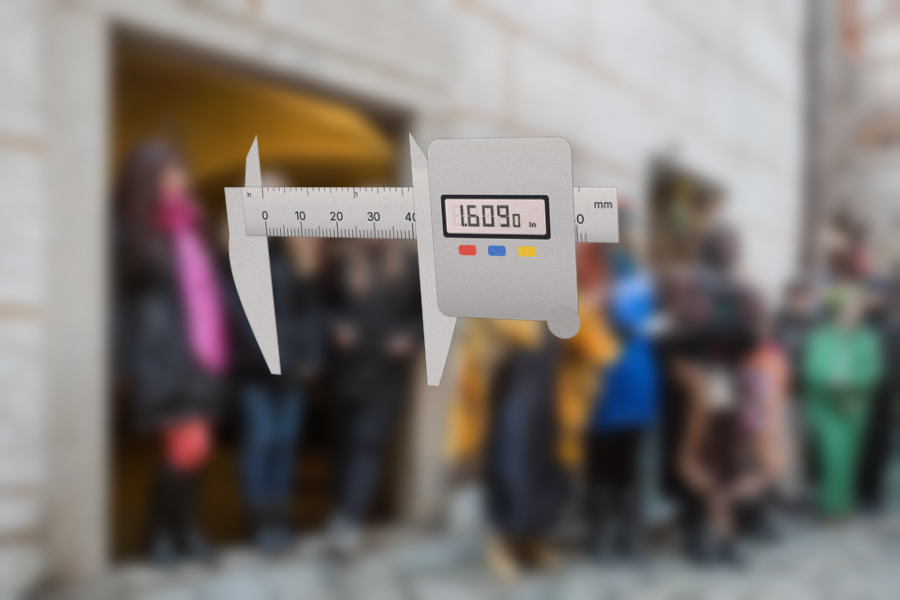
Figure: 1.6090 in
